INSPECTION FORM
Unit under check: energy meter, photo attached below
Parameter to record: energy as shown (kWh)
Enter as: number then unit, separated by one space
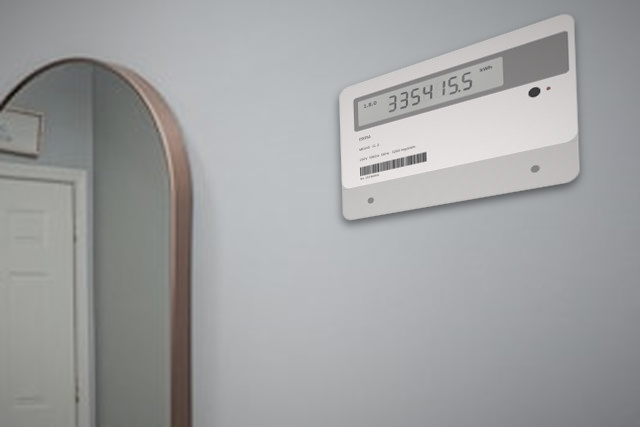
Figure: 335415.5 kWh
